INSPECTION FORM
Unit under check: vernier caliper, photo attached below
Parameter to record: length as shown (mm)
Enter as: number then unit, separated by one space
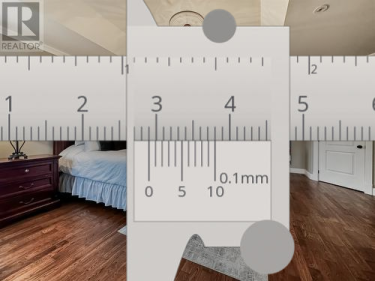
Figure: 29.0 mm
